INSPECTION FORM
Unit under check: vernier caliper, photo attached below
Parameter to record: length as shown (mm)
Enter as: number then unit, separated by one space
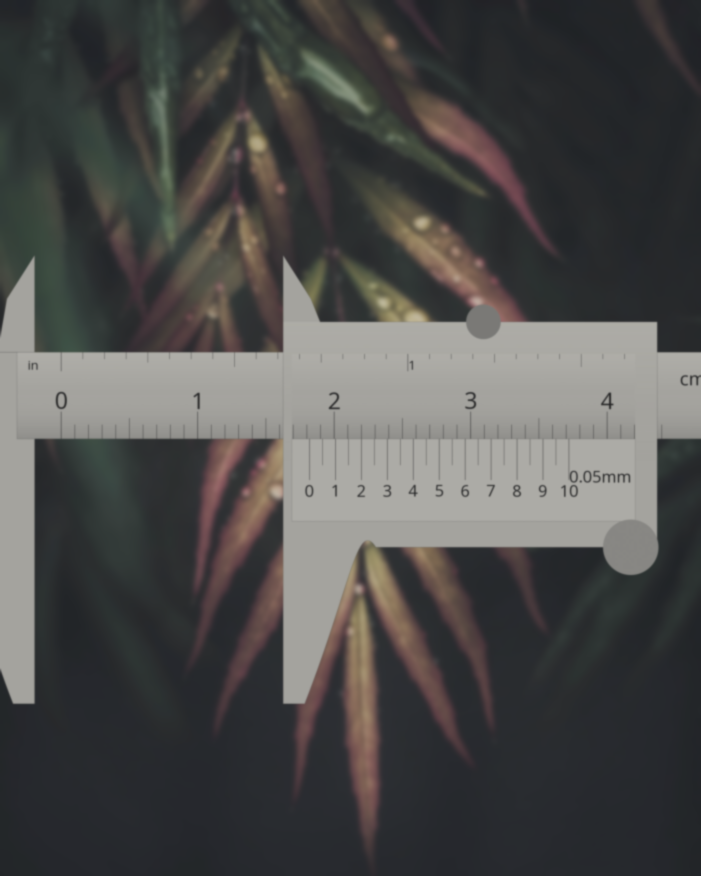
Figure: 18.2 mm
